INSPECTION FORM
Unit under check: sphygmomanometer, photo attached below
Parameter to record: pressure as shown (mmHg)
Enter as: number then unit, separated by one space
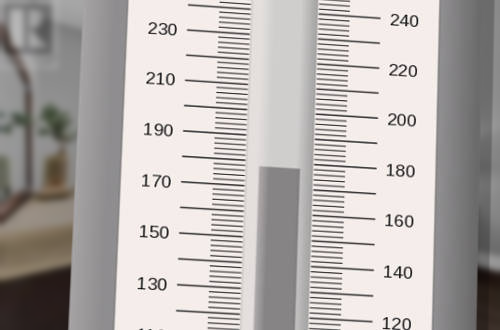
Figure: 178 mmHg
